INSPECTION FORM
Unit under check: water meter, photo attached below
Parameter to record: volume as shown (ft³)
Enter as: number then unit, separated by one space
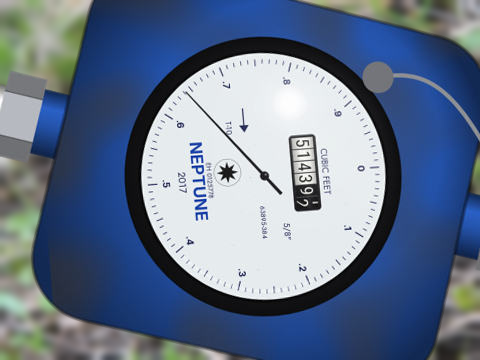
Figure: 514391.64 ft³
